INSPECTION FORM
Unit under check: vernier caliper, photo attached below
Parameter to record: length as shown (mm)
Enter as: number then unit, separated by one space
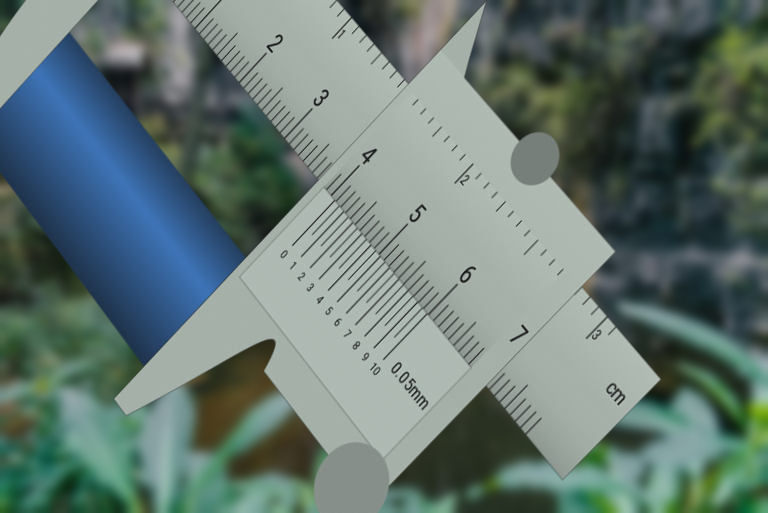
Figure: 40.8 mm
